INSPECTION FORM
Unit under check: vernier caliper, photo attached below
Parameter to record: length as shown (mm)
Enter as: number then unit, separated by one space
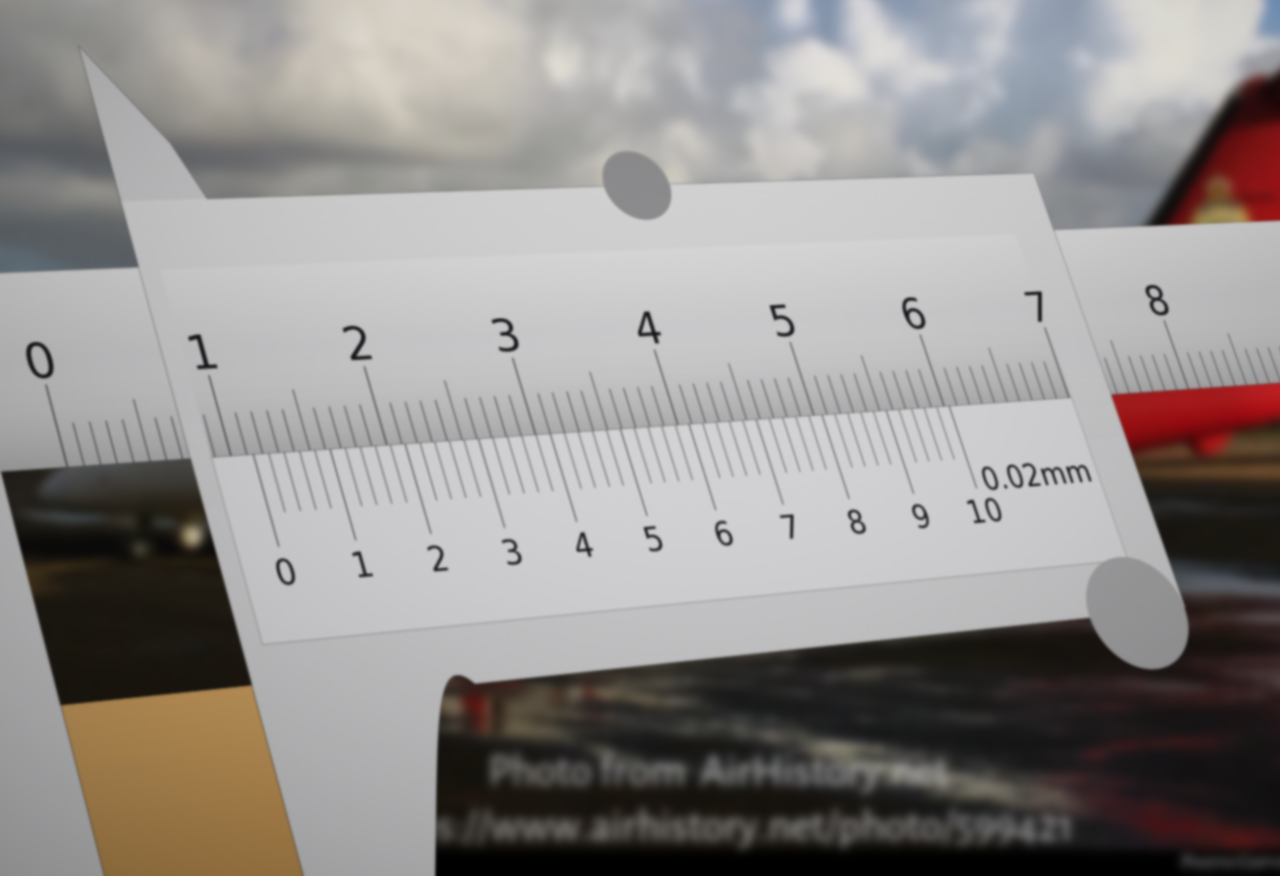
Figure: 11.4 mm
